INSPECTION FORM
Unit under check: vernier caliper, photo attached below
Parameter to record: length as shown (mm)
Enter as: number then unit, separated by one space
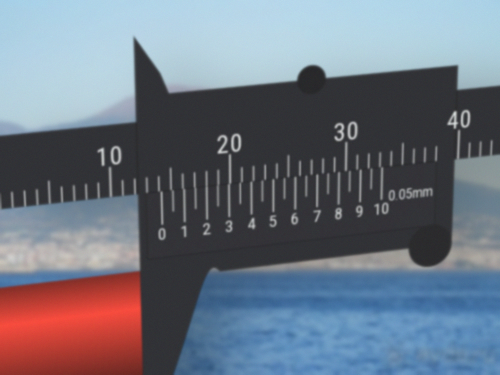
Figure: 14.2 mm
